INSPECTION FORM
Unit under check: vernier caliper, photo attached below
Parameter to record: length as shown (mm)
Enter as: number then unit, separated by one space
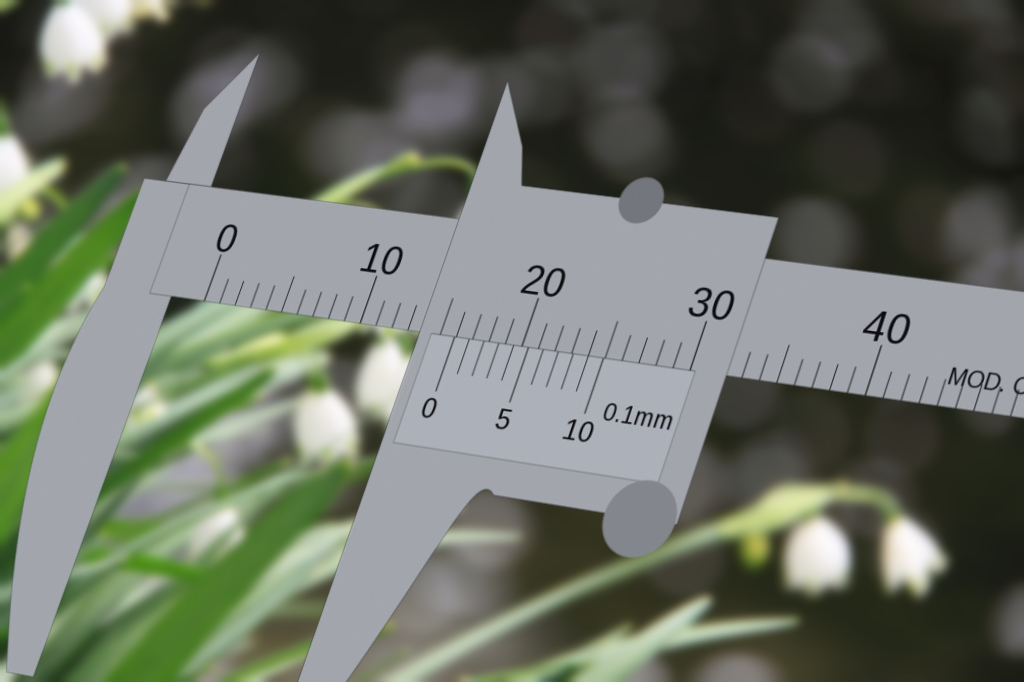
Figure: 15.9 mm
